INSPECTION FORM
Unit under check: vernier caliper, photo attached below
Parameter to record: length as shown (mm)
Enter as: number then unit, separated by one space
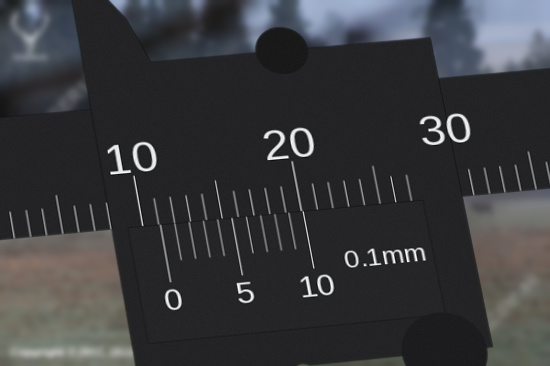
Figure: 11.1 mm
